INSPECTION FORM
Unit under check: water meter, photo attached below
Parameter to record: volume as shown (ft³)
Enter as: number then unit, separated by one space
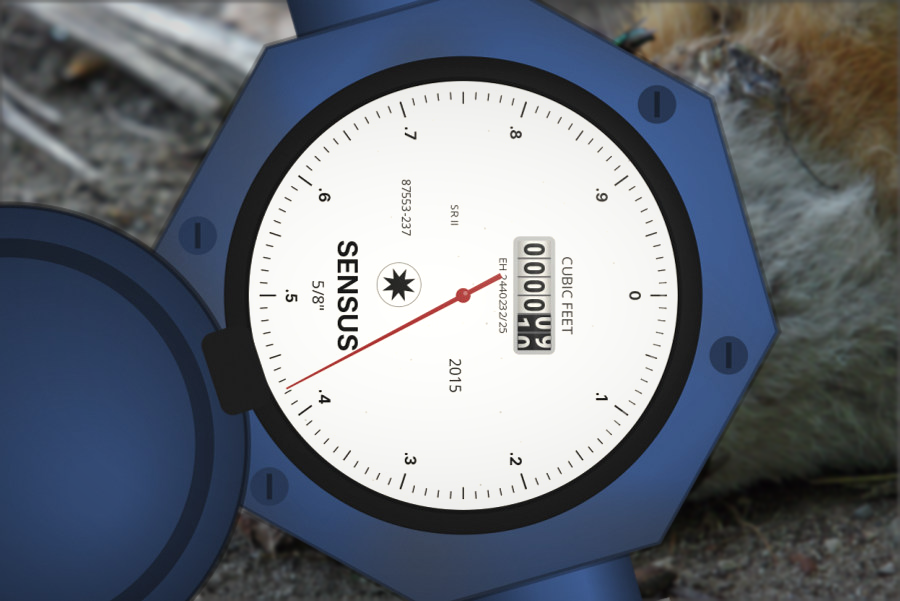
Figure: 9.42 ft³
